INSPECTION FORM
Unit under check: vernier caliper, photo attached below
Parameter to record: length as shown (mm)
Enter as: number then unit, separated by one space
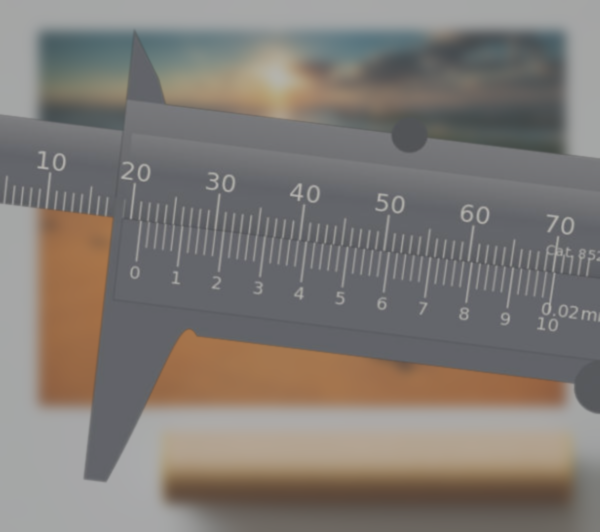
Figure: 21.2 mm
